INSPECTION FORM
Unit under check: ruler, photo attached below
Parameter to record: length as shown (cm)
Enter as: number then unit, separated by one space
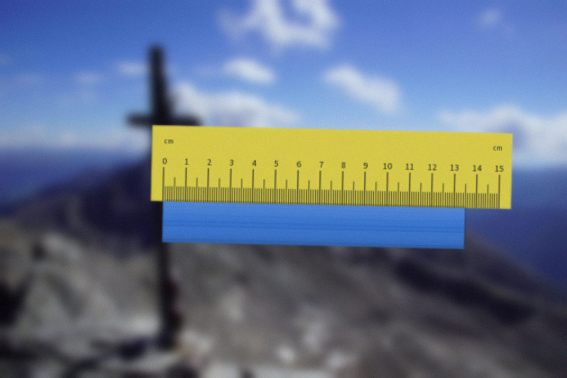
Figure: 13.5 cm
